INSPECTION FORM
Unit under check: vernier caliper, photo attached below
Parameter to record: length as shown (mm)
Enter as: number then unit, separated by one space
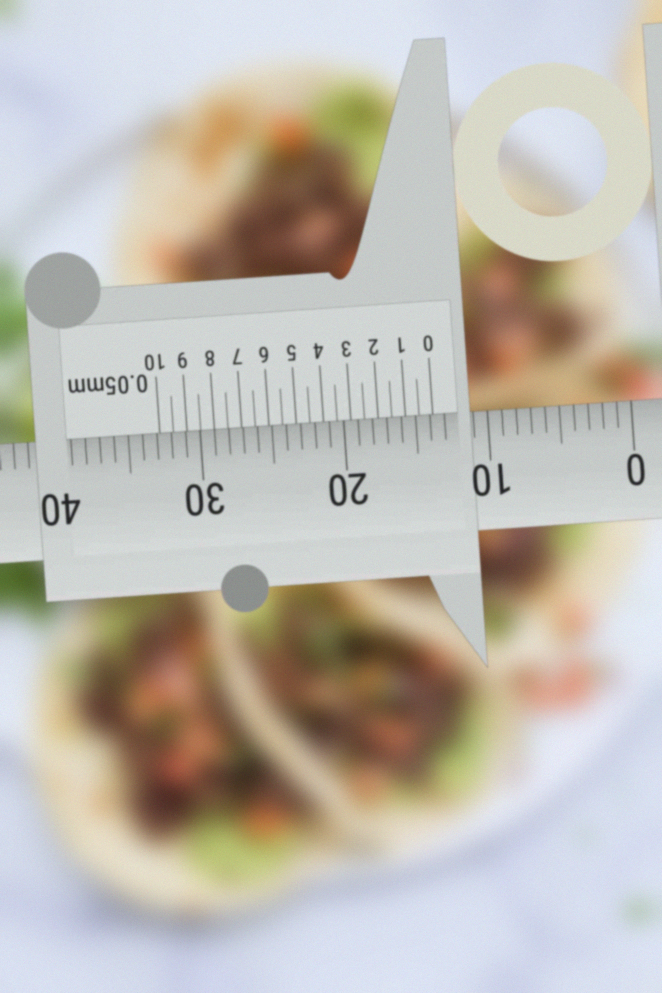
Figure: 13.8 mm
